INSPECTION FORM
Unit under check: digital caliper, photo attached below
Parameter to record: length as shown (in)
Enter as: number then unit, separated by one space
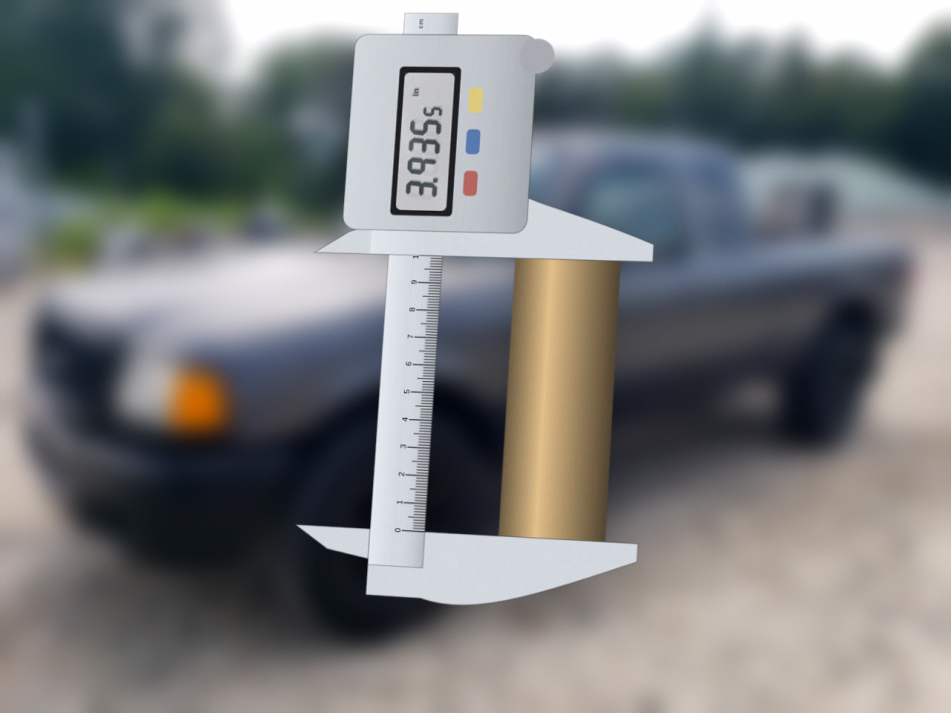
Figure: 3.9355 in
